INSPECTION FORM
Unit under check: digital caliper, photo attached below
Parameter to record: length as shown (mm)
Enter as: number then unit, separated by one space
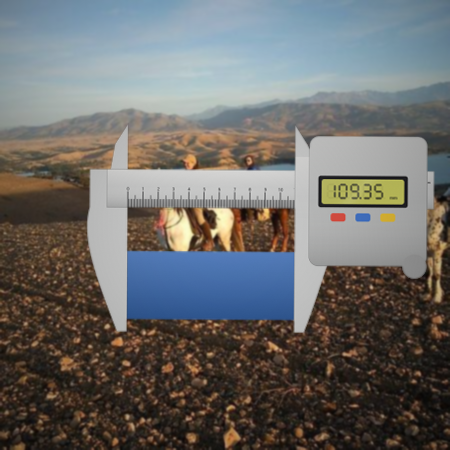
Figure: 109.35 mm
